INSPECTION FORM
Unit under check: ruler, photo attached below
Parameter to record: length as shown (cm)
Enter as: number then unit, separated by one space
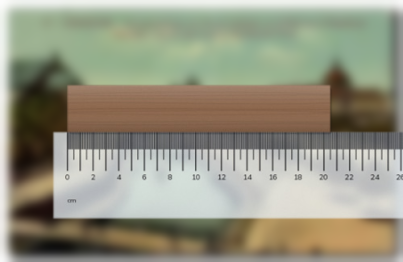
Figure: 20.5 cm
